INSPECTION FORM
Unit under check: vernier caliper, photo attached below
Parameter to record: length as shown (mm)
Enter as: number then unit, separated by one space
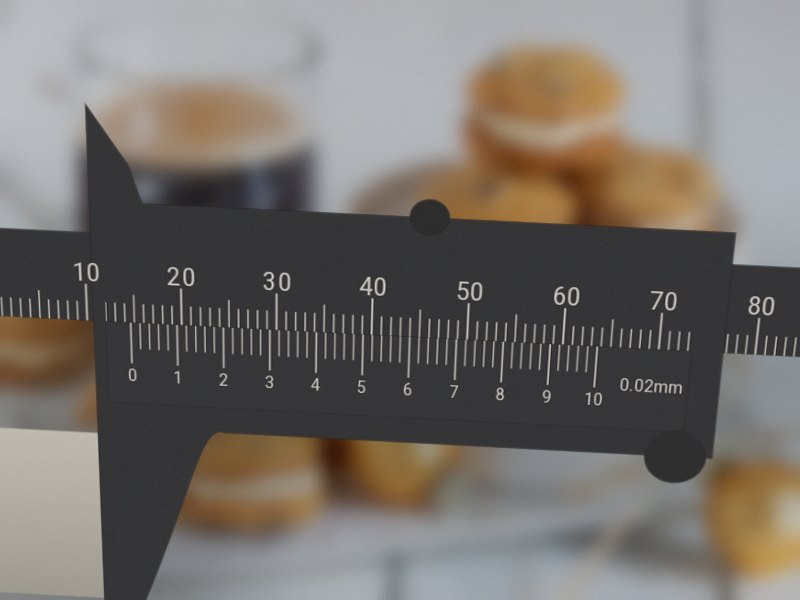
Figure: 14.6 mm
